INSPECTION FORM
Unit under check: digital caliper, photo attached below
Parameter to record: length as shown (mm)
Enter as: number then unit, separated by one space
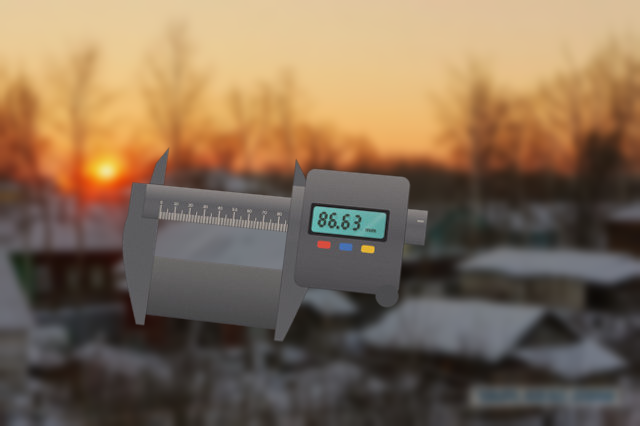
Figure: 86.63 mm
